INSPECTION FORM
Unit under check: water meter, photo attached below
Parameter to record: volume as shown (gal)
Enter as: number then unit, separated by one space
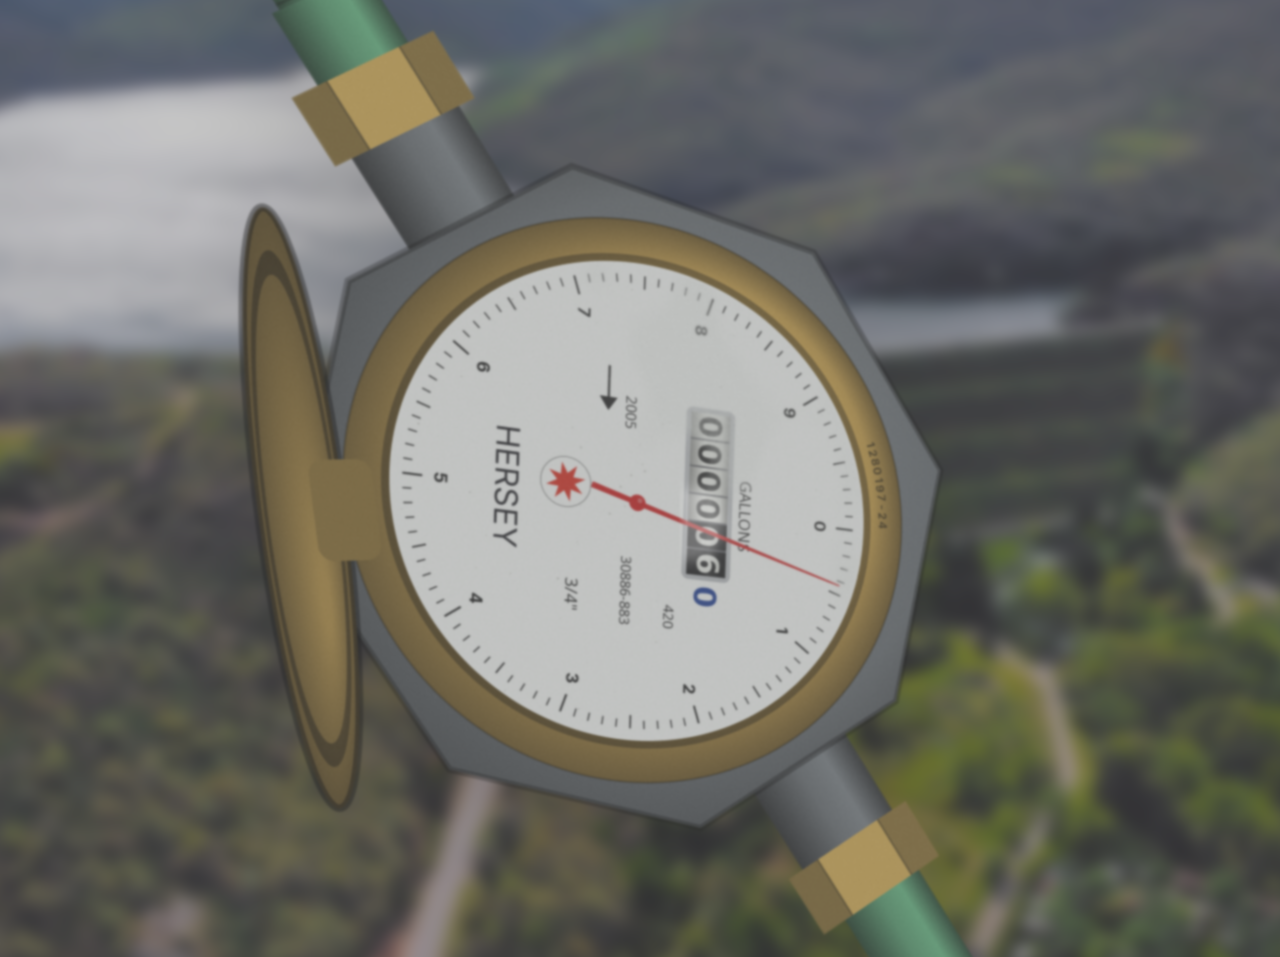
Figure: 60.4 gal
